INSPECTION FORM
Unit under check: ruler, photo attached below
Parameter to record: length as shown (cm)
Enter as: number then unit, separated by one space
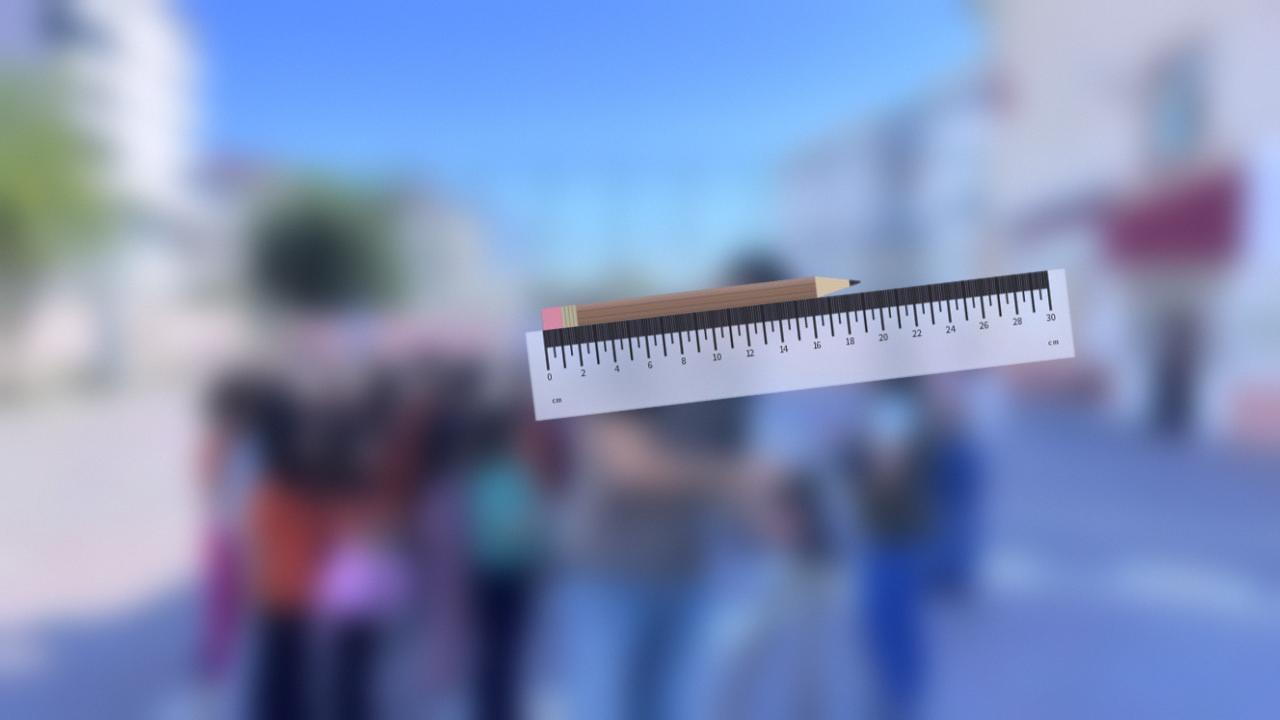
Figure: 19 cm
